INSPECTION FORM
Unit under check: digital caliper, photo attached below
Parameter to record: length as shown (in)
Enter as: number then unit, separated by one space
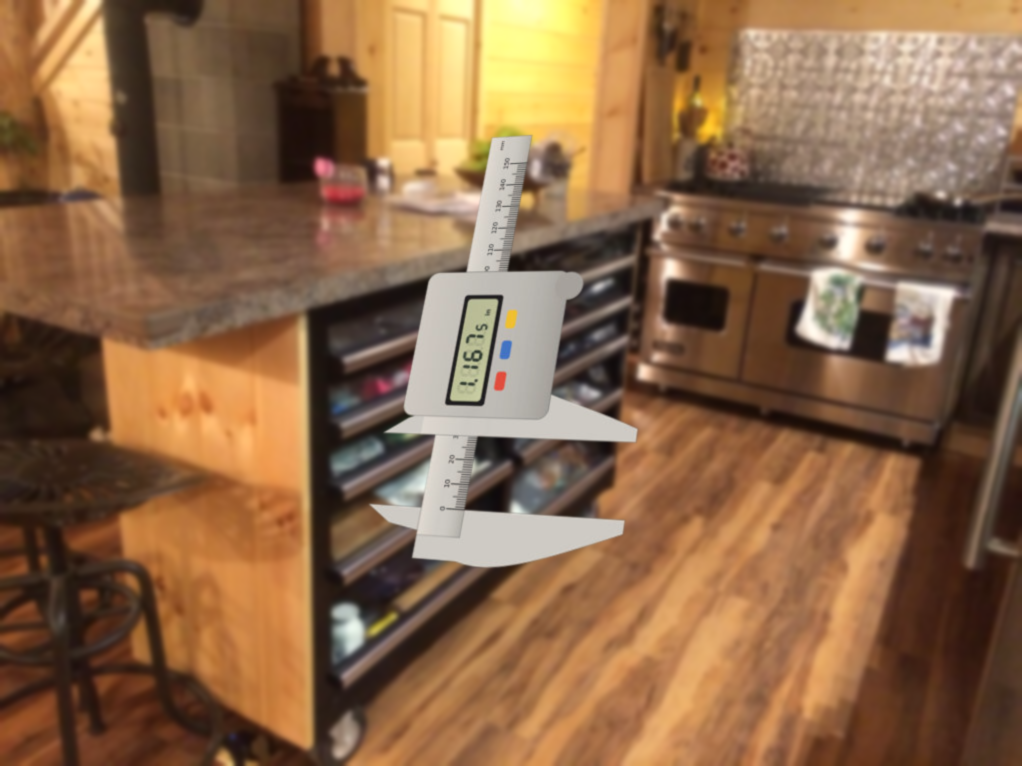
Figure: 1.1675 in
